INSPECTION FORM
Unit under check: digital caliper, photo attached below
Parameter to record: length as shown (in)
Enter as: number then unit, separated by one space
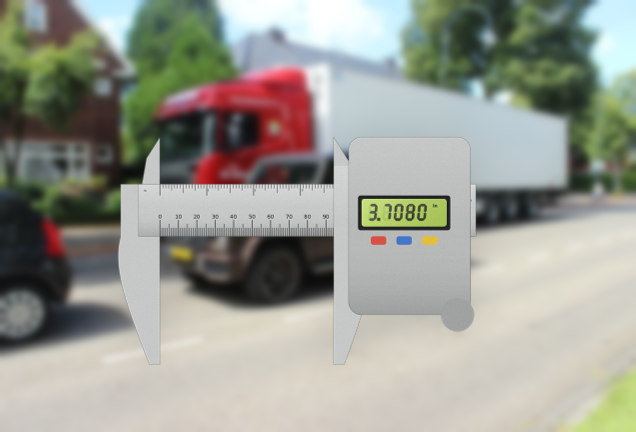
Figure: 3.7080 in
